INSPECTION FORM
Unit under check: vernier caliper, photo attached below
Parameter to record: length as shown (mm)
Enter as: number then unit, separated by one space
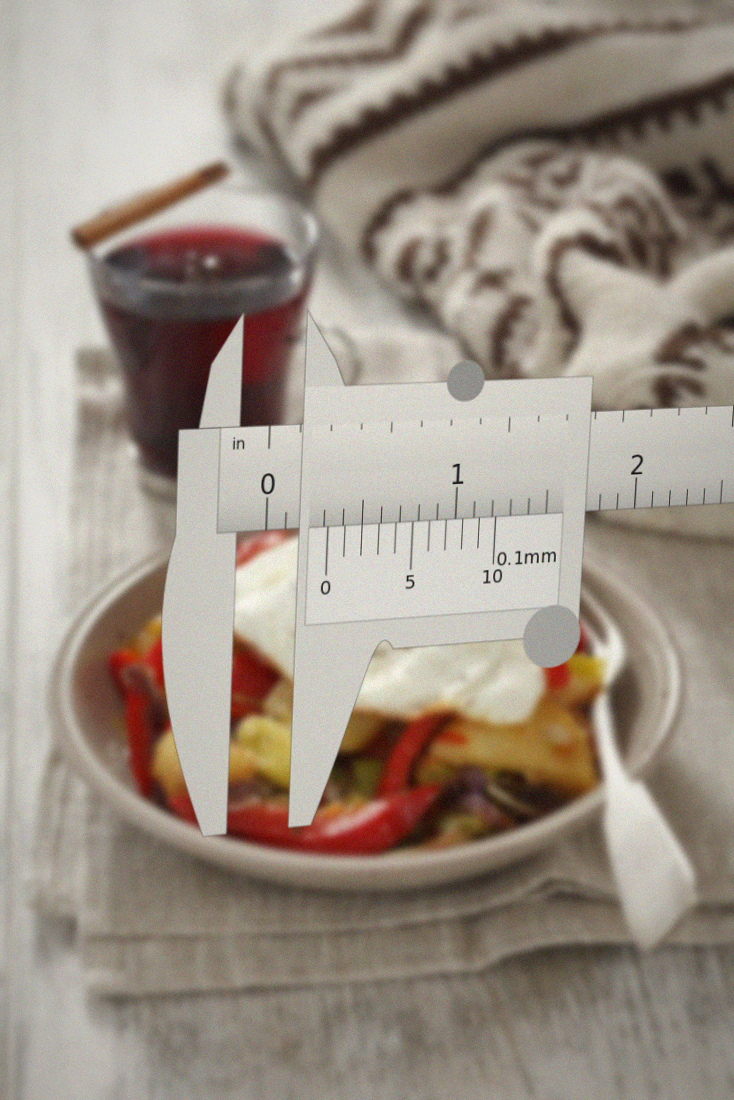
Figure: 3.2 mm
